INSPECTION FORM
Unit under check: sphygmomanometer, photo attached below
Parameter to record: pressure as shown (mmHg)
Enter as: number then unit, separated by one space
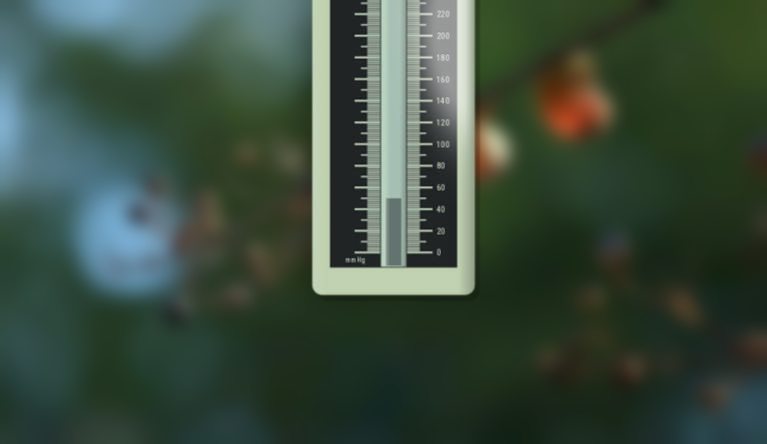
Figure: 50 mmHg
